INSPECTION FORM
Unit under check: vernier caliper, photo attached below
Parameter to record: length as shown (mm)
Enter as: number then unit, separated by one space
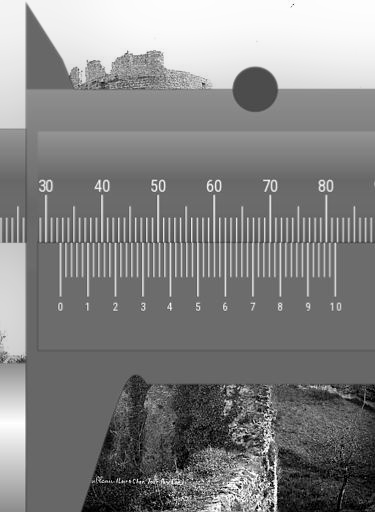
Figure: 32.6 mm
